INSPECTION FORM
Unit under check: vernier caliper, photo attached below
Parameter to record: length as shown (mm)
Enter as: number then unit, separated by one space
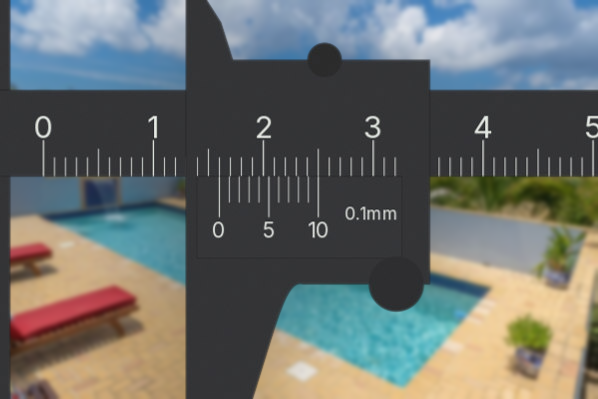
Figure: 16.0 mm
